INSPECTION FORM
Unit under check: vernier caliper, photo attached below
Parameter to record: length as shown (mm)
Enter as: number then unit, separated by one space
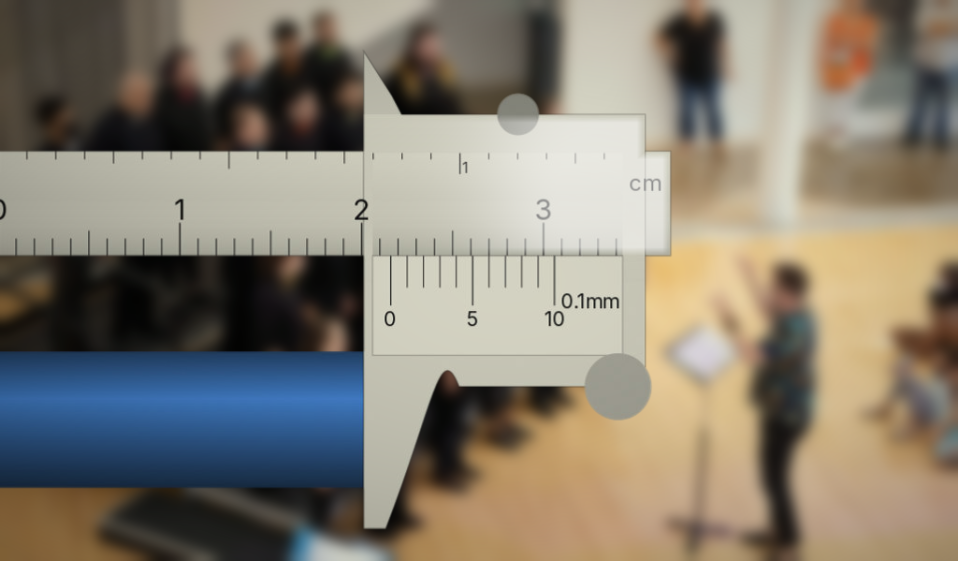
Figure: 21.6 mm
